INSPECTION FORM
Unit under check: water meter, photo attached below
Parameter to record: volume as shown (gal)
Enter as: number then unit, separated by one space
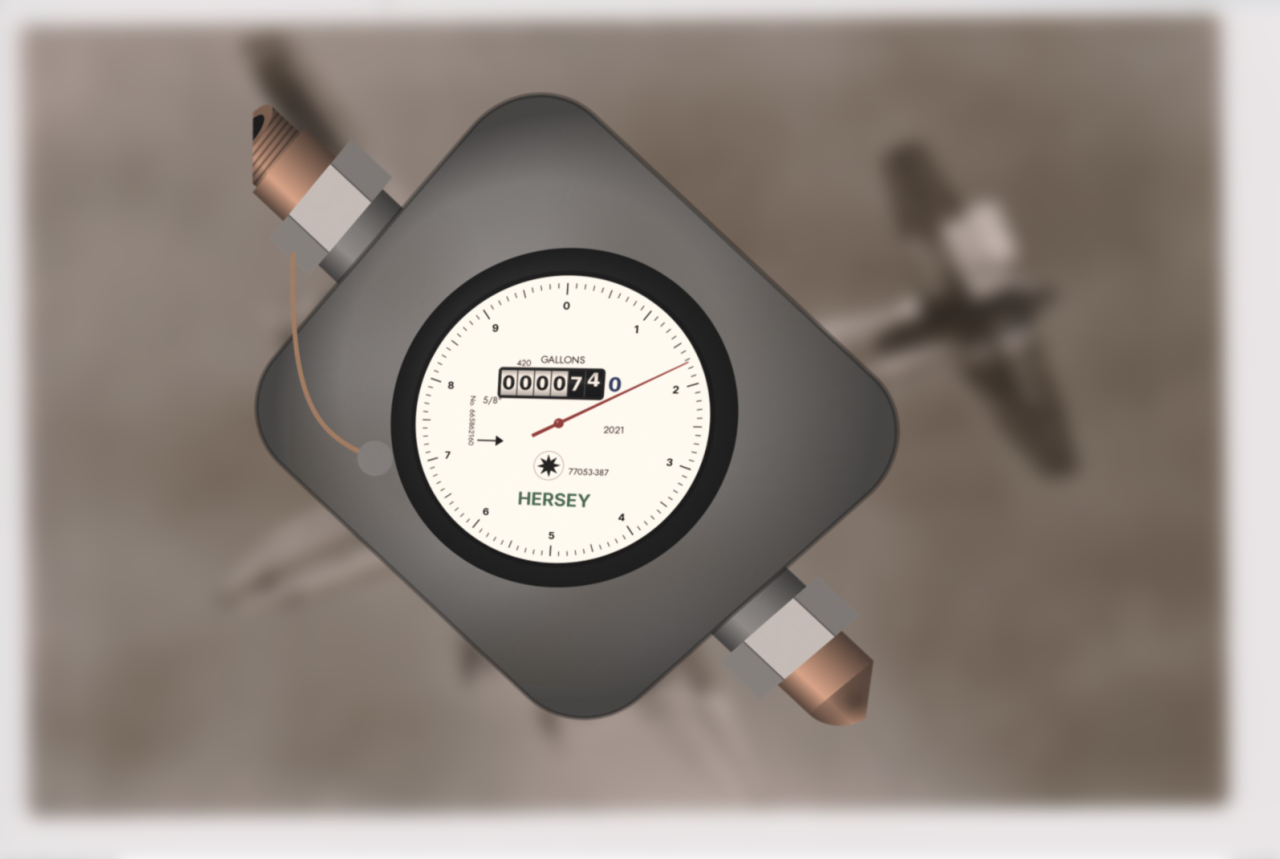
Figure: 741.7 gal
